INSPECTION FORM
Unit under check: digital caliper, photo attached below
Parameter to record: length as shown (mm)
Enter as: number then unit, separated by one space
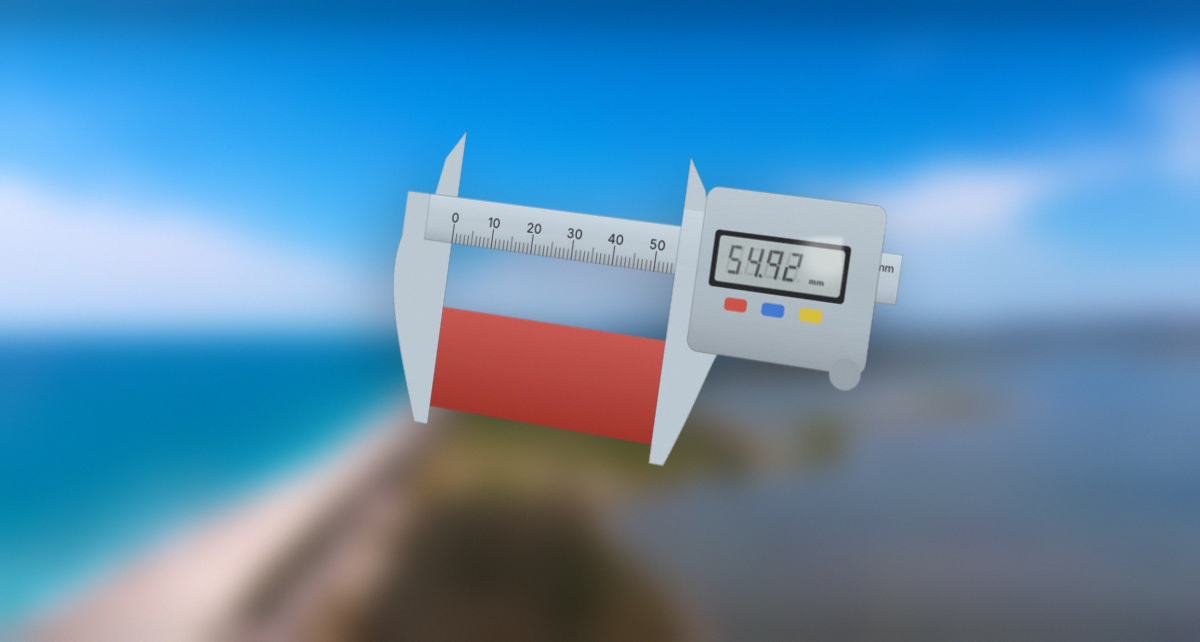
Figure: 54.92 mm
